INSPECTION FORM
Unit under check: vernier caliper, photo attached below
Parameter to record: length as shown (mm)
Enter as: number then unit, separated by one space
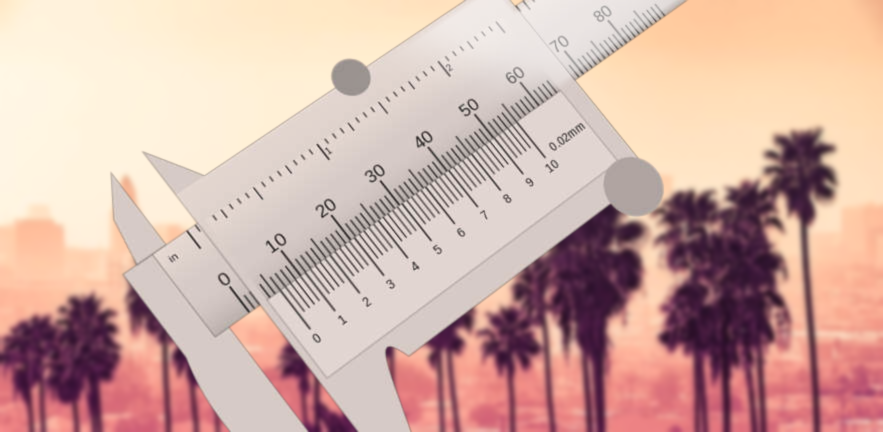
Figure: 6.0 mm
